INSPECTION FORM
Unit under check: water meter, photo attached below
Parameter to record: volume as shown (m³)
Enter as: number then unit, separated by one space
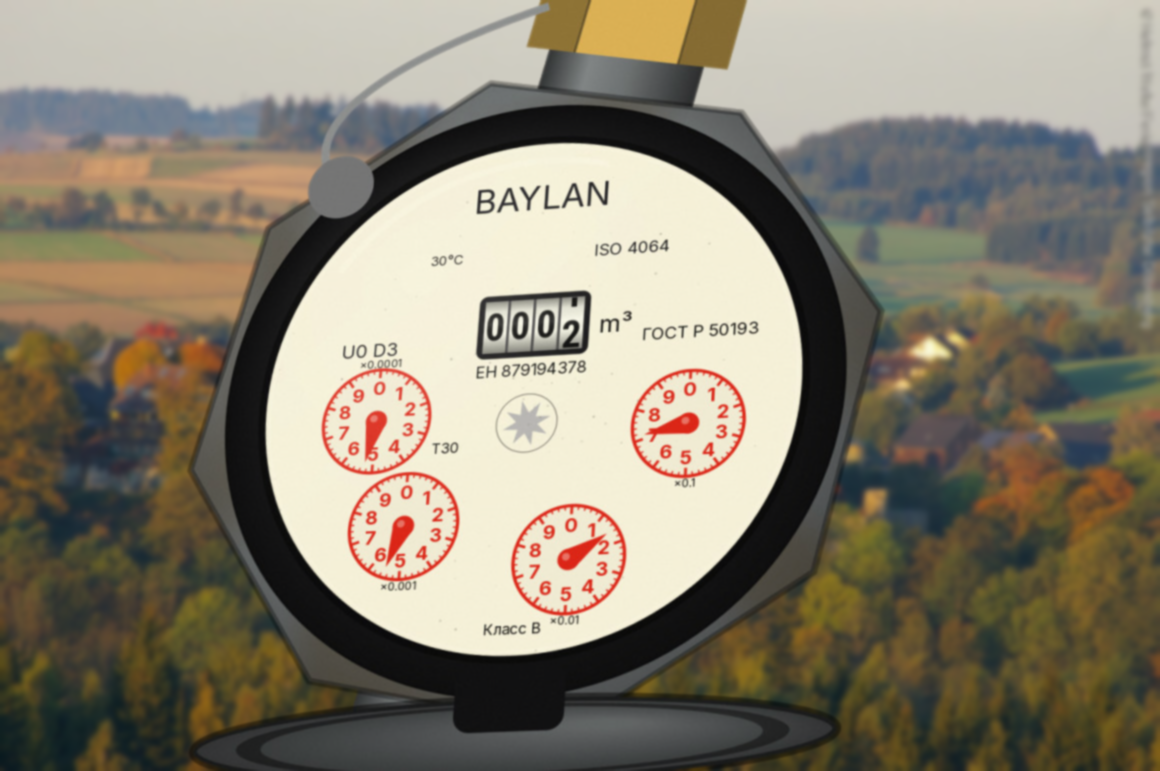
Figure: 1.7155 m³
